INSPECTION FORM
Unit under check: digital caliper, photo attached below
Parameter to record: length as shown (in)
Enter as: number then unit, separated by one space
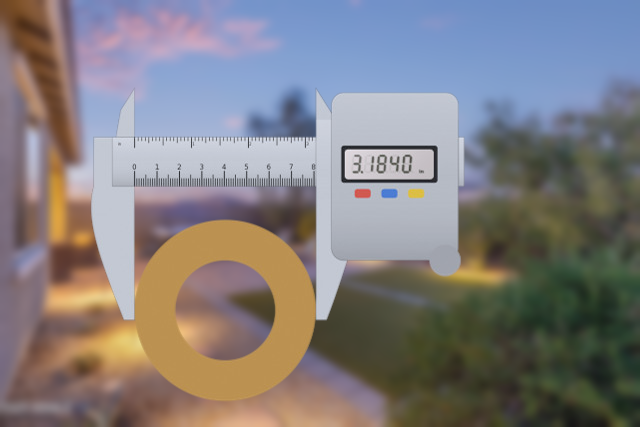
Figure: 3.1840 in
